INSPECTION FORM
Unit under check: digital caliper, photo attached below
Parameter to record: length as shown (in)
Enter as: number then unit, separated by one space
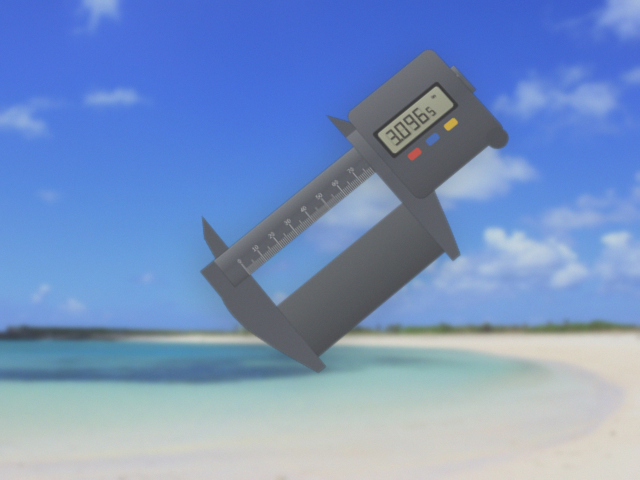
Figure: 3.0965 in
